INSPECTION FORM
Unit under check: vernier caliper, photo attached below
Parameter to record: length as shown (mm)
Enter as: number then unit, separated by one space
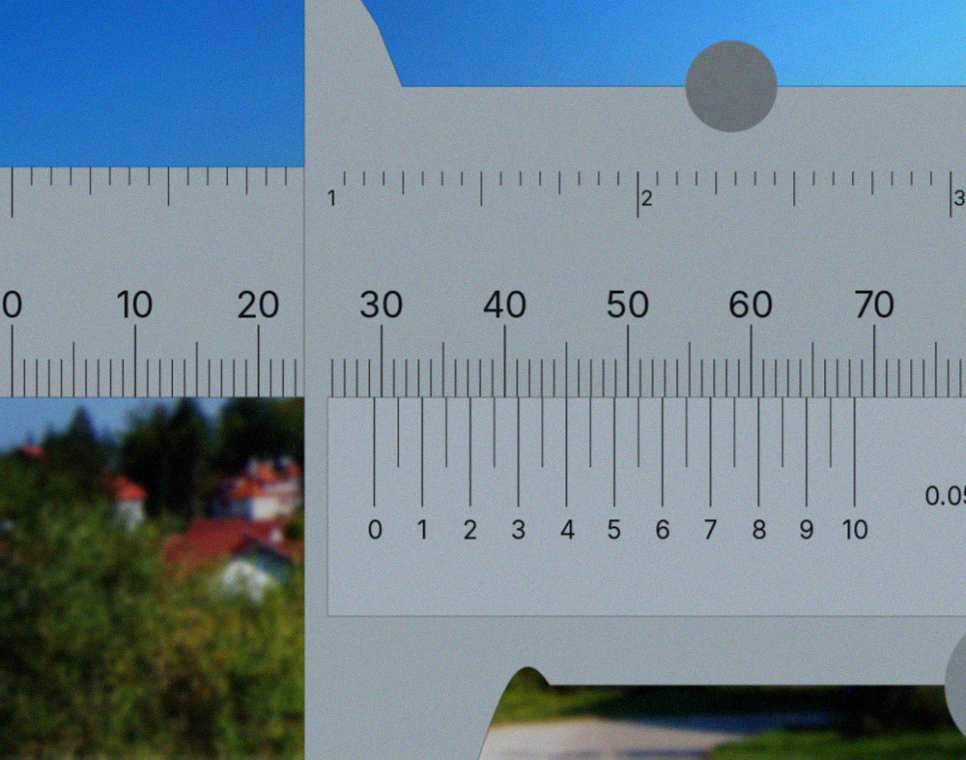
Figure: 29.4 mm
